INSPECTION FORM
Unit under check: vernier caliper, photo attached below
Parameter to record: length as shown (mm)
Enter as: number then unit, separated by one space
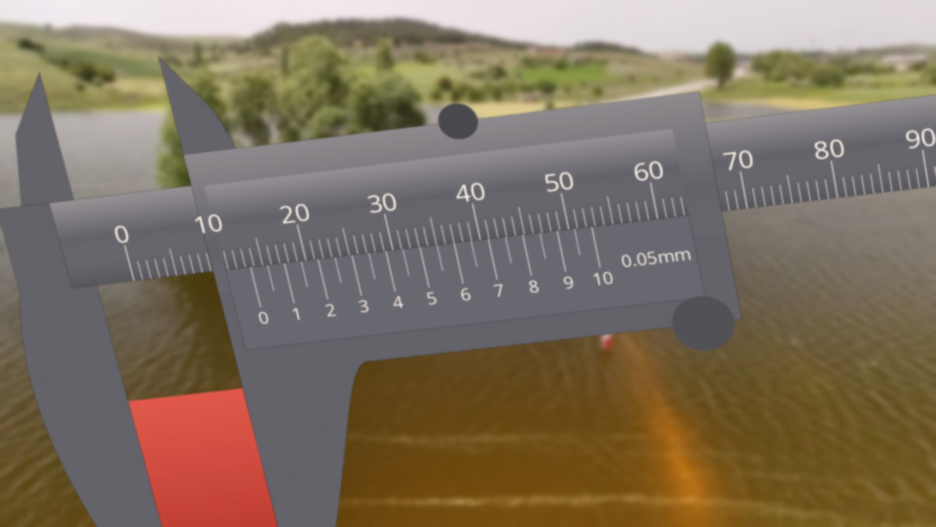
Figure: 13.6 mm
